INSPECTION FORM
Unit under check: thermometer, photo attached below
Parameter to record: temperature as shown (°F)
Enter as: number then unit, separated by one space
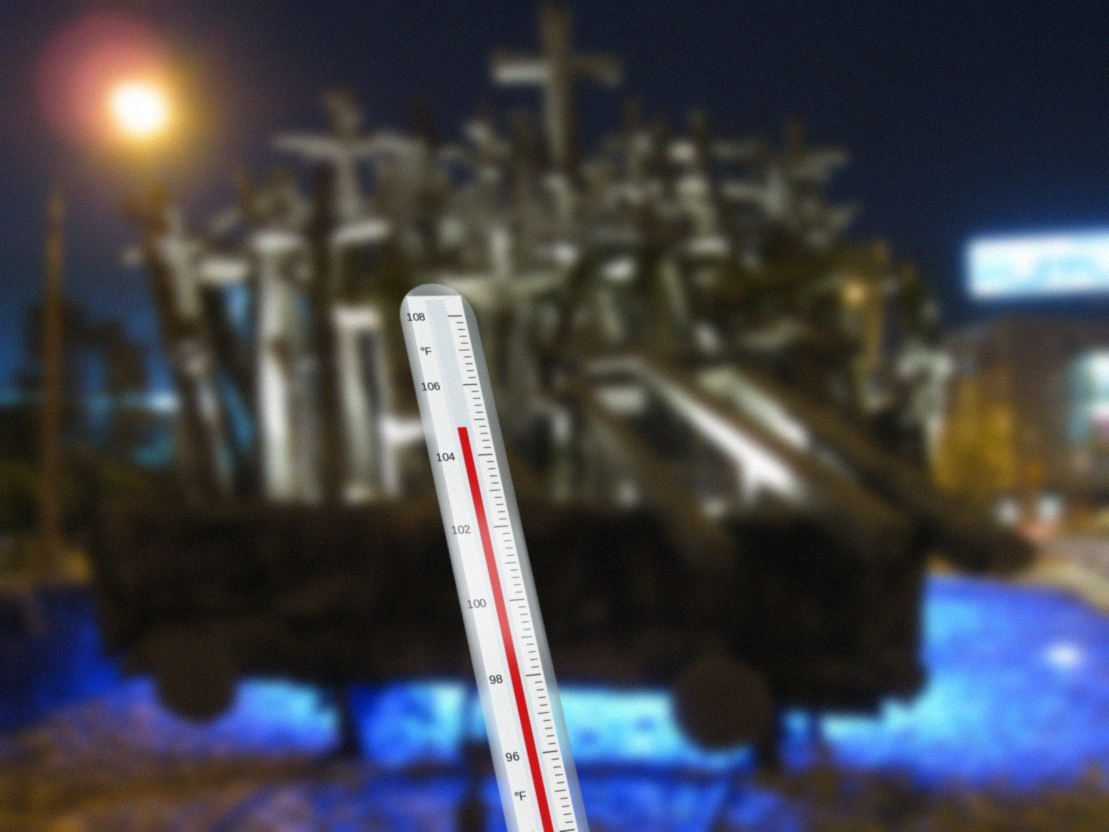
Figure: 104.8 °F
